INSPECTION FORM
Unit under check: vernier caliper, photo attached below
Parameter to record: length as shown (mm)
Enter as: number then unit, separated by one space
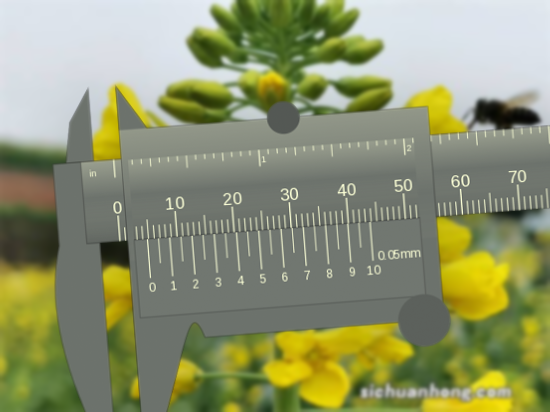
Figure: 4.8 mm
